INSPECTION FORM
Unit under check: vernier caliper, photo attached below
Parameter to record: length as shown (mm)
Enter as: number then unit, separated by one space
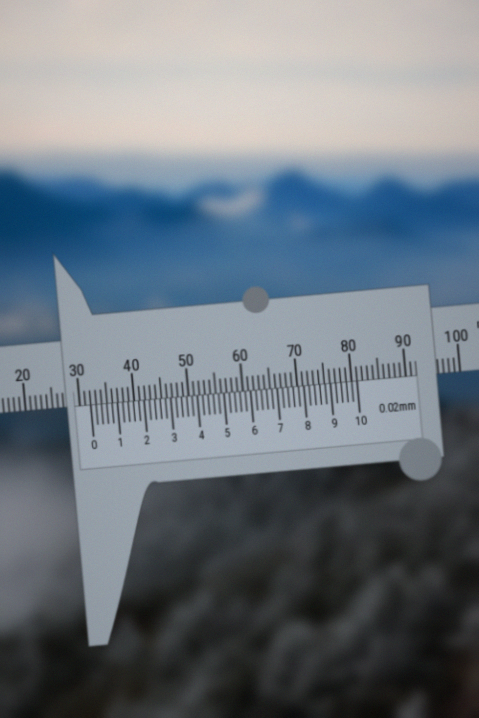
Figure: 32.0 mm
